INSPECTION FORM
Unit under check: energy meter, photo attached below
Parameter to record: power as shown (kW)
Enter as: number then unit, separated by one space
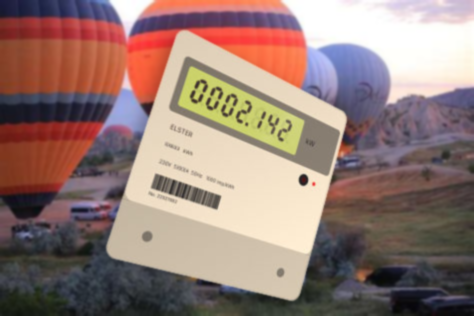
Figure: 2.142 kW
